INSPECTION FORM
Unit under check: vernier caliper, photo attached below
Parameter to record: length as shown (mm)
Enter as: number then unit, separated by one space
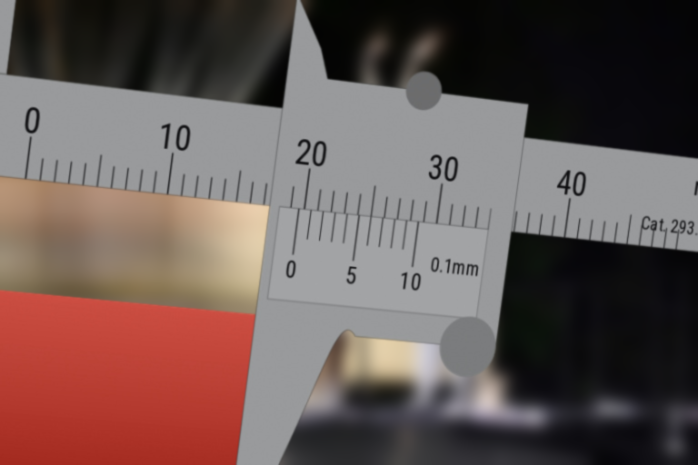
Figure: 19.6 mm
